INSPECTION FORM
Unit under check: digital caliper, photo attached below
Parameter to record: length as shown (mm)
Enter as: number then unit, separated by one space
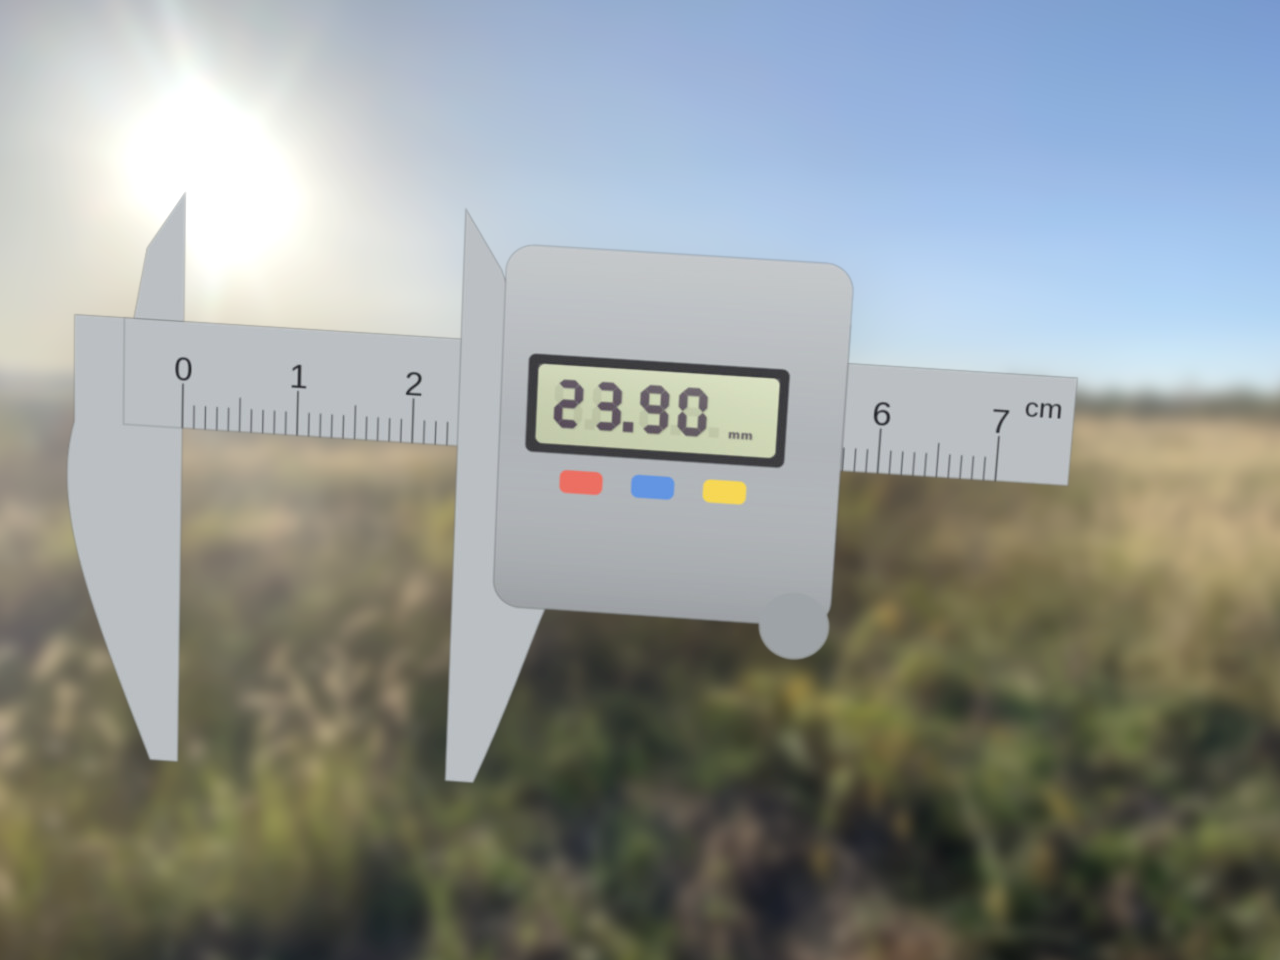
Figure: 23.90 mm
